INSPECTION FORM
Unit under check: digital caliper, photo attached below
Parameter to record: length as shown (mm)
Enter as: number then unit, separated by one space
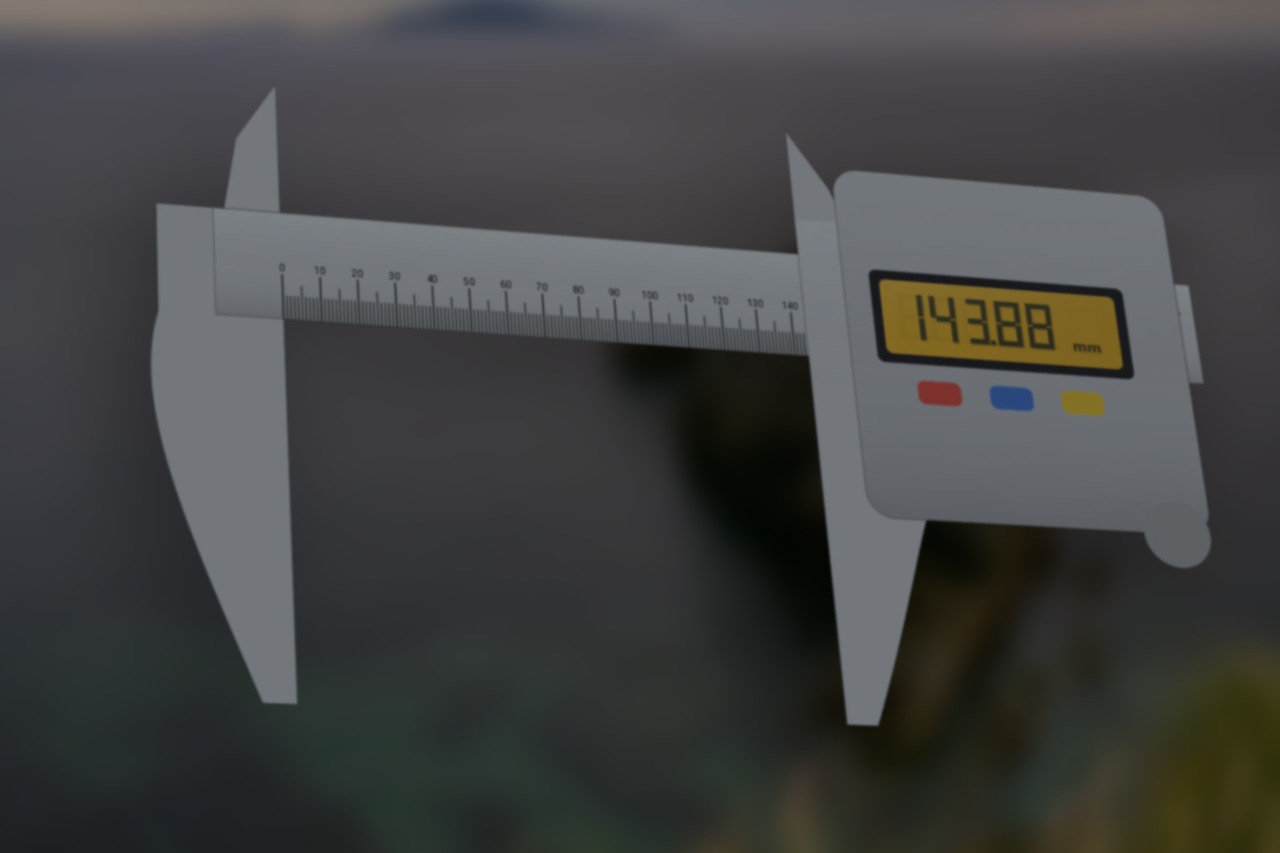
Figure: 143.88 mm
